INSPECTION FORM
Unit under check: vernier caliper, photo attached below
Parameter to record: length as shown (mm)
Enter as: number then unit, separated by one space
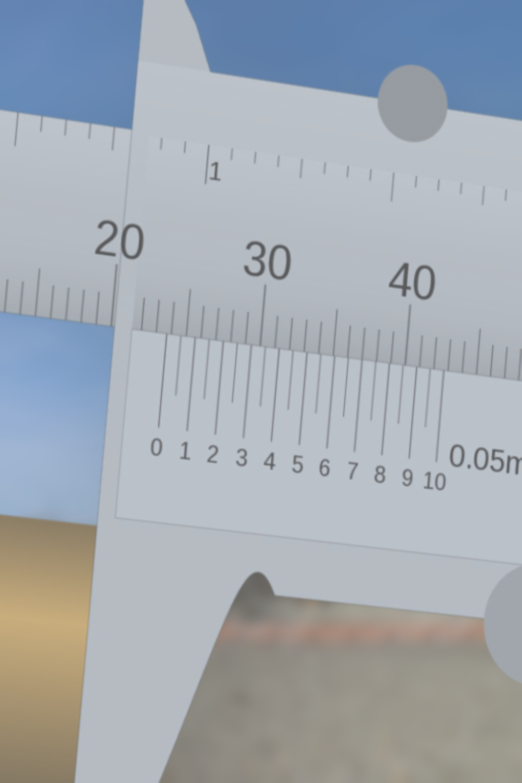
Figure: 23.7 mm
